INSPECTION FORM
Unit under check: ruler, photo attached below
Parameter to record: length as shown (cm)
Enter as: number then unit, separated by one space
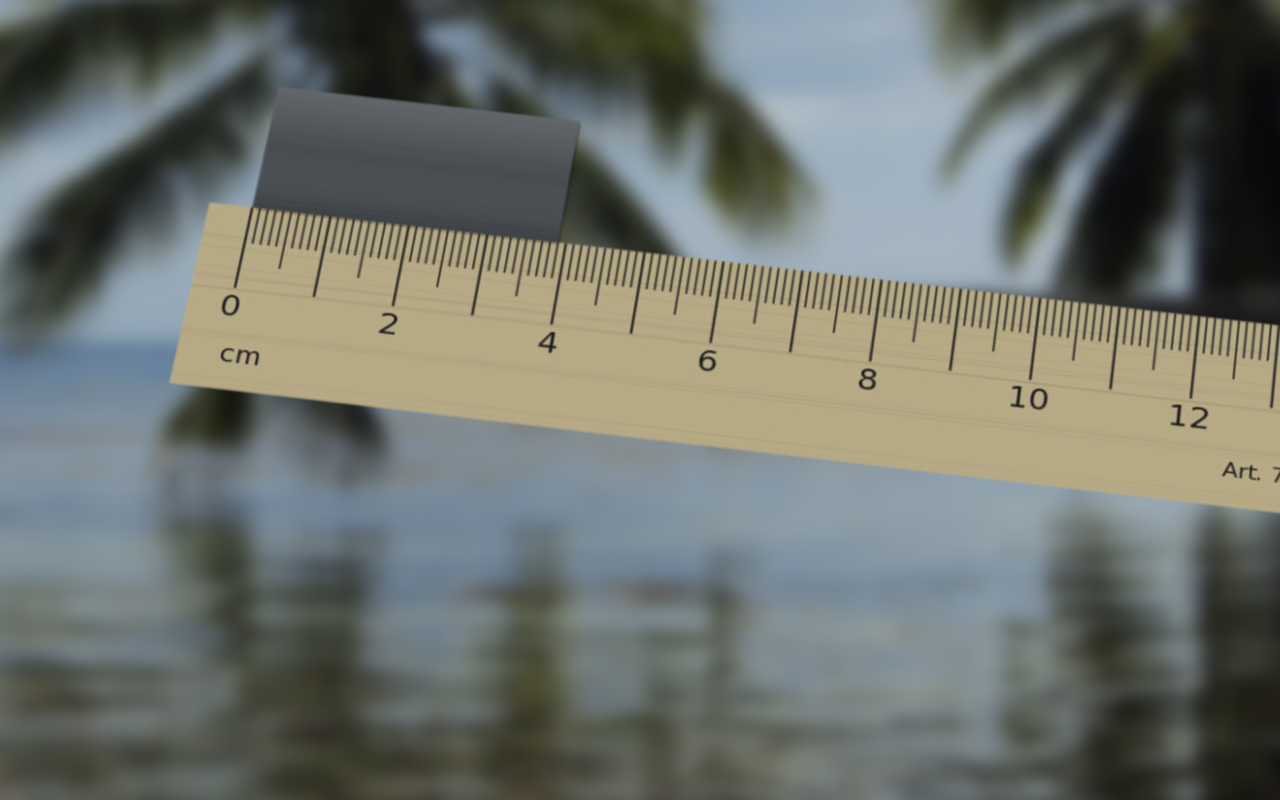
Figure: 3.9 cm
